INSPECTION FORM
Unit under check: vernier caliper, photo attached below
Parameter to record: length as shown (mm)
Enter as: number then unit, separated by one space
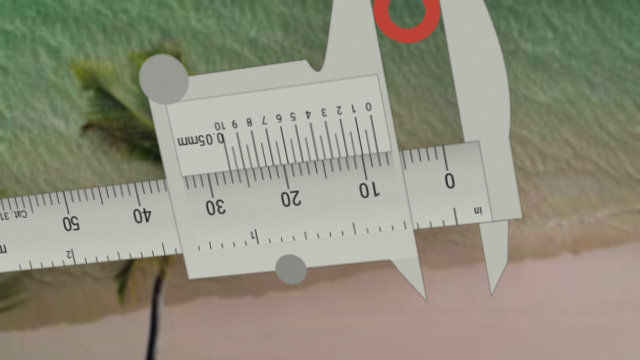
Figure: 8.0 mm
